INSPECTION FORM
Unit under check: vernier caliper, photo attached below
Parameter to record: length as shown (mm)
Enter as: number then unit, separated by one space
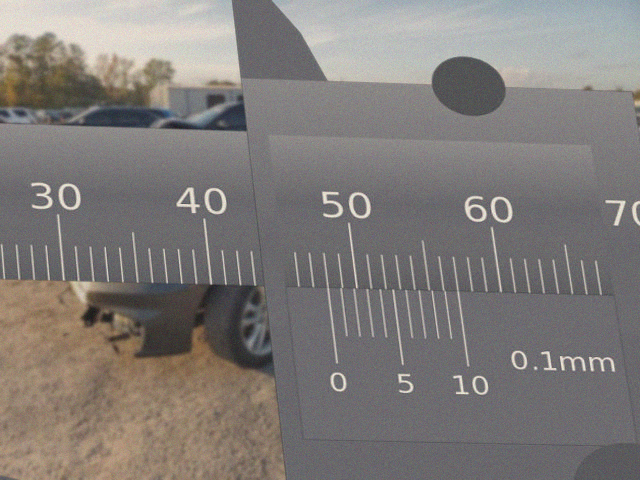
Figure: 48.0 mm
